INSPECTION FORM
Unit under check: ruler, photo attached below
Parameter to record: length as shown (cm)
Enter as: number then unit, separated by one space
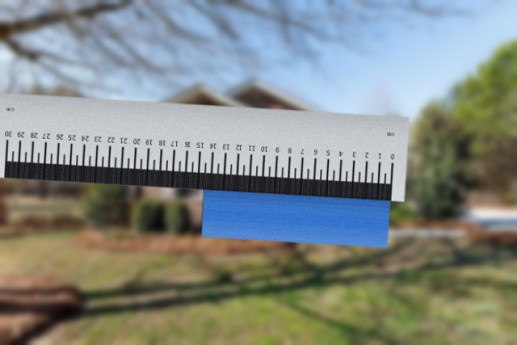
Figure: 14.5 cm
